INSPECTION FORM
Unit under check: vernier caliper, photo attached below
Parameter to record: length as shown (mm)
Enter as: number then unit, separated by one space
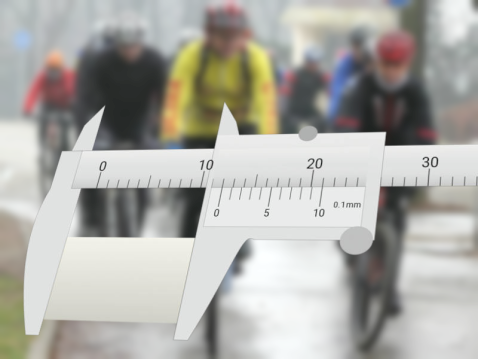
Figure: 12.0 mm
